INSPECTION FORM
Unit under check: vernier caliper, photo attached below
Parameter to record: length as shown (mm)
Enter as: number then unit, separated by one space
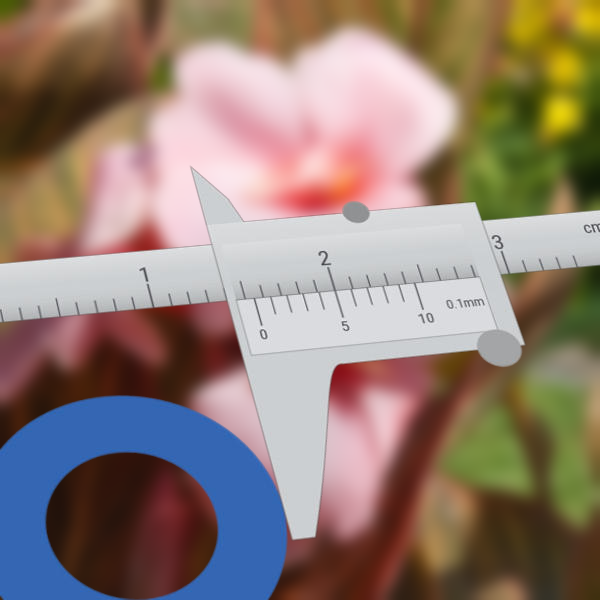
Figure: 15.5 mm
